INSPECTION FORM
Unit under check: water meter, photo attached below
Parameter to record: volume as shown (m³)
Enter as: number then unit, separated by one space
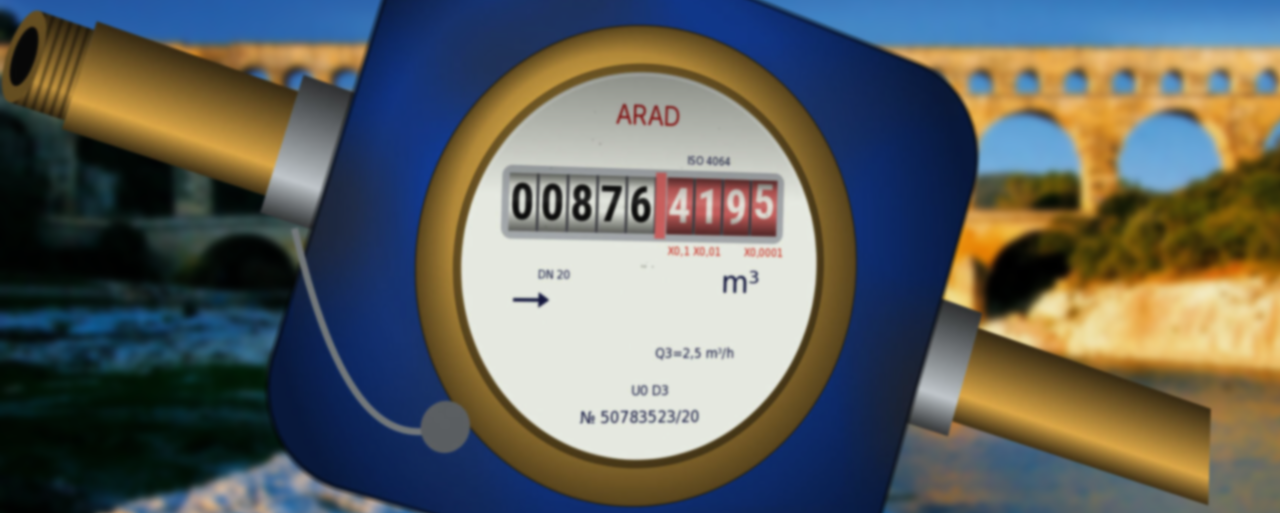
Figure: 876.4195 m³
